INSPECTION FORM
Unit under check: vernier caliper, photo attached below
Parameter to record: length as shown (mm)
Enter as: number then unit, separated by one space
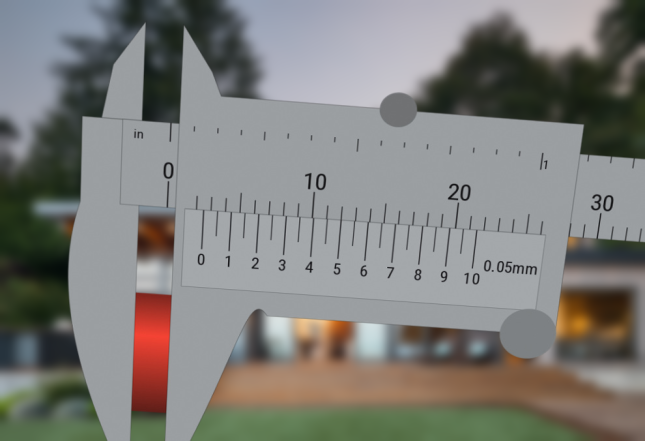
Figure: 2.5 mm
